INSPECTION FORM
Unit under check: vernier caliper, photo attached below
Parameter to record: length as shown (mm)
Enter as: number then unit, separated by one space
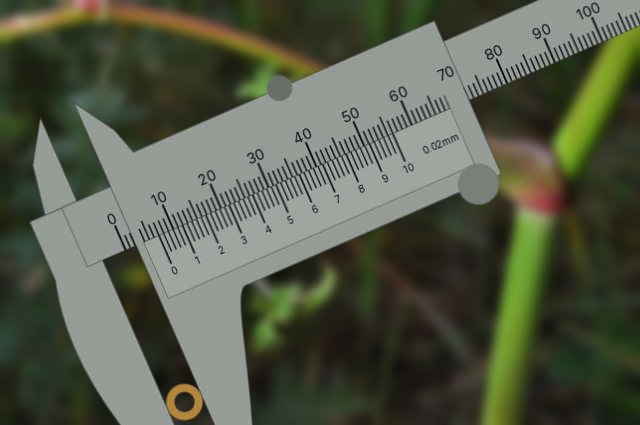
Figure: 7.0 mm
